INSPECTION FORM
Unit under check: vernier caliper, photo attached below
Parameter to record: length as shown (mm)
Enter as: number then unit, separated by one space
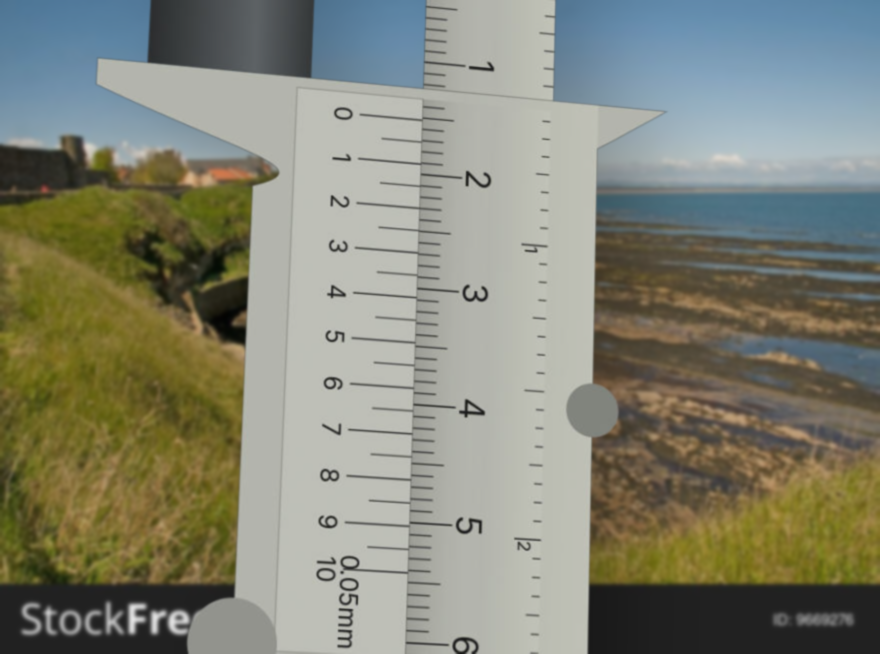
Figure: 15.2 mm
